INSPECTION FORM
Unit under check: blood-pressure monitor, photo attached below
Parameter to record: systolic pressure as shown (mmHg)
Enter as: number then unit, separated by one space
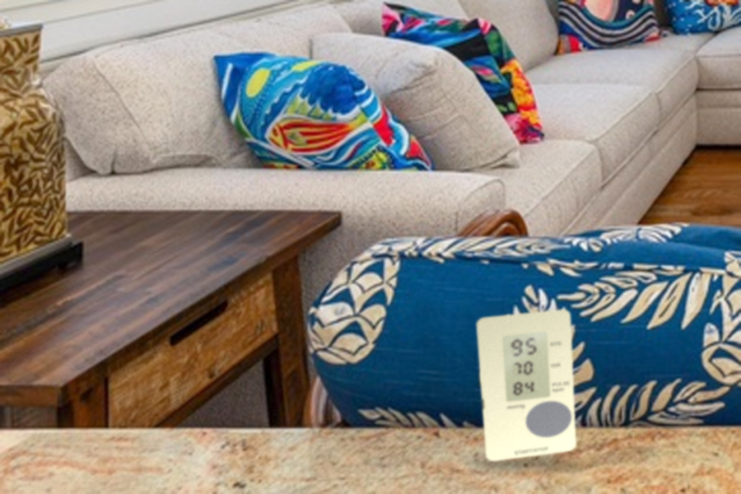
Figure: 95 mmHg
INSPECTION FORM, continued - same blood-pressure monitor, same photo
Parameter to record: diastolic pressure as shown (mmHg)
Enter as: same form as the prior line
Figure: 70 mmHg
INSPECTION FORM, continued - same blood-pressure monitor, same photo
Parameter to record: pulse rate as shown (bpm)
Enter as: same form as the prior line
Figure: 84 bpm
